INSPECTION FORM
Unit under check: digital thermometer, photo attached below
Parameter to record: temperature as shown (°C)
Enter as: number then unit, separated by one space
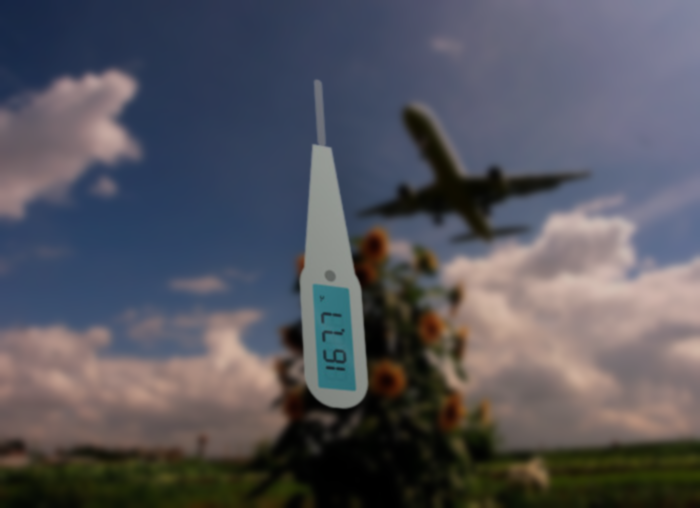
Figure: 167.7 °C
